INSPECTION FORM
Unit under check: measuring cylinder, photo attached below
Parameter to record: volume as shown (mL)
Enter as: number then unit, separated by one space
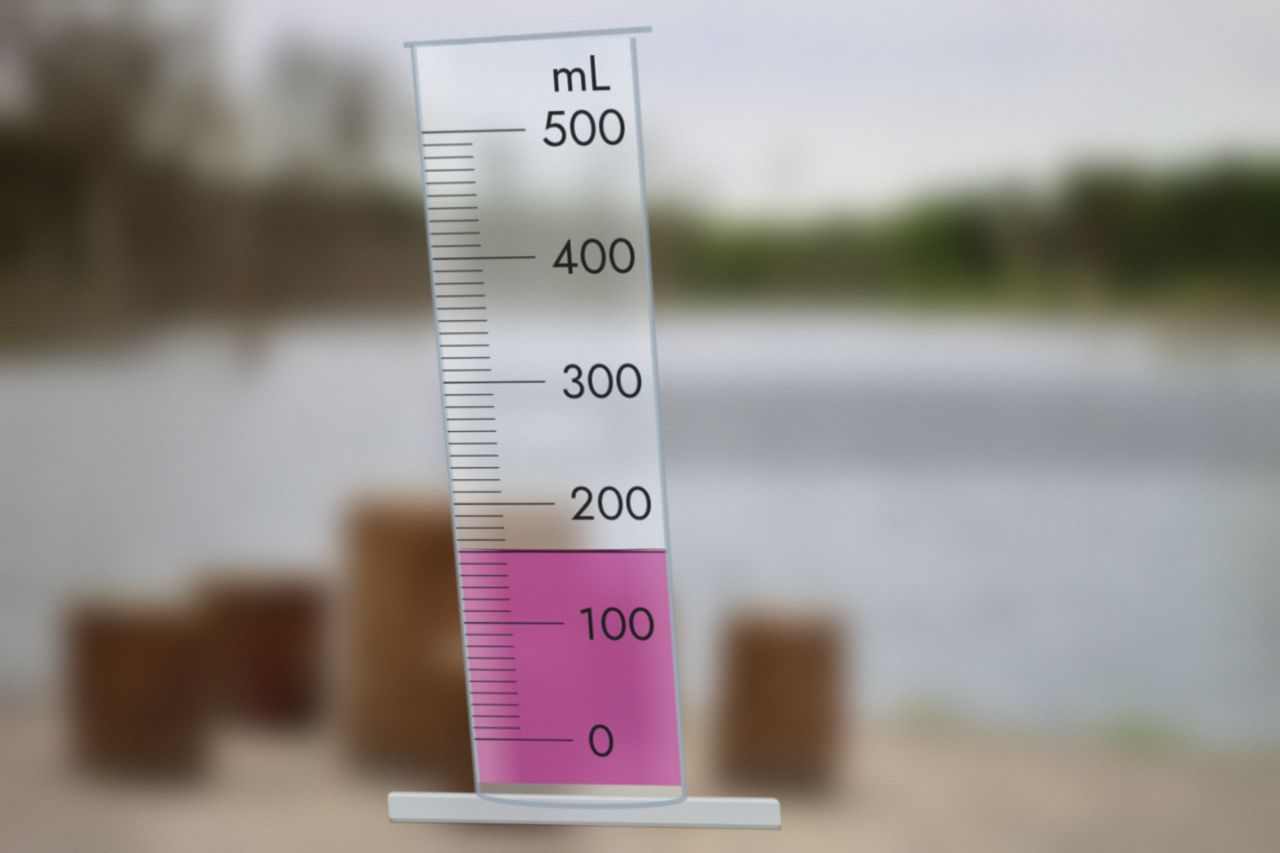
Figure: 160 mL
